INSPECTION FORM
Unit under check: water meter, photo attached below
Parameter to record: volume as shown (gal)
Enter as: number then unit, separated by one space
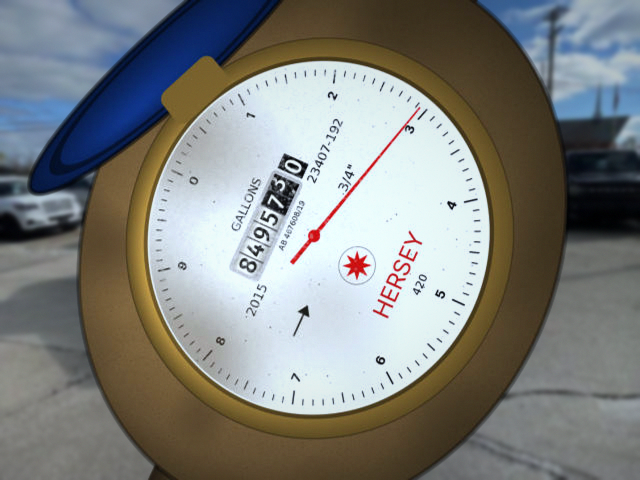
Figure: 8495732.9 gal
